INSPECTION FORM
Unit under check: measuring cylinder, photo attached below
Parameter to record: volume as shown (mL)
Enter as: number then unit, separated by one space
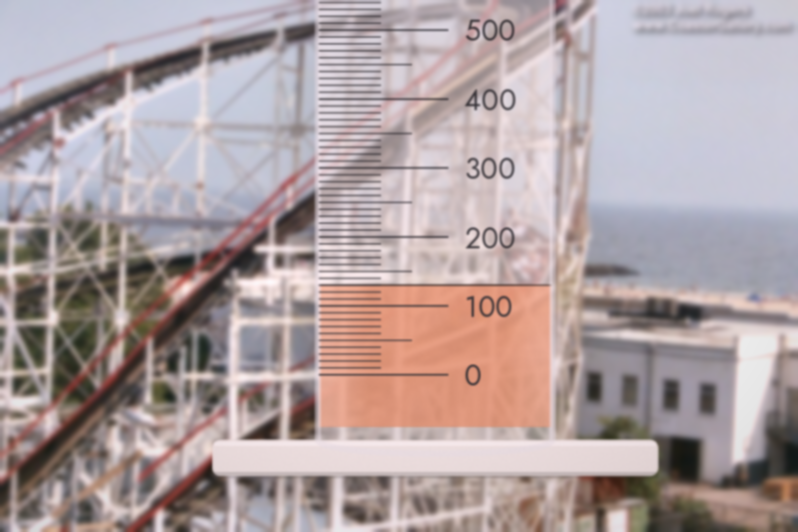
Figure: 130 mL
